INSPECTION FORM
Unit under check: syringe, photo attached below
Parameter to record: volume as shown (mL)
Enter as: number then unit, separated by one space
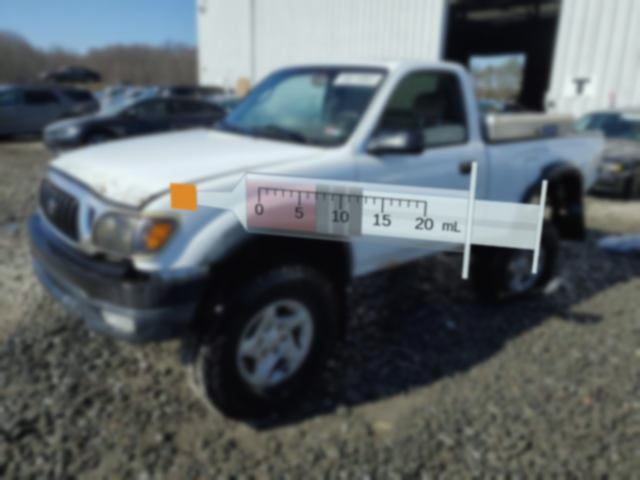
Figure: 7 mL
